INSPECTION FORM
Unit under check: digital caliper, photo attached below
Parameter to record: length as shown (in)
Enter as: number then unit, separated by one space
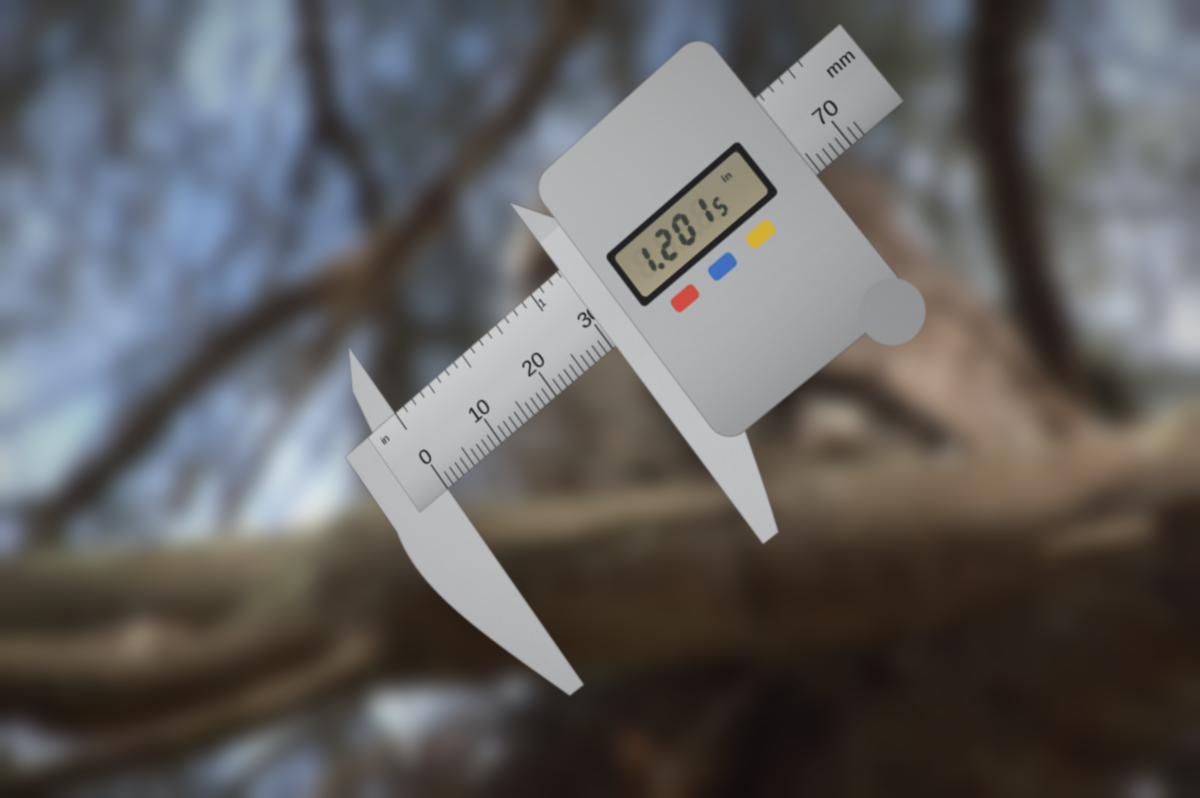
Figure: 1.2015 in
